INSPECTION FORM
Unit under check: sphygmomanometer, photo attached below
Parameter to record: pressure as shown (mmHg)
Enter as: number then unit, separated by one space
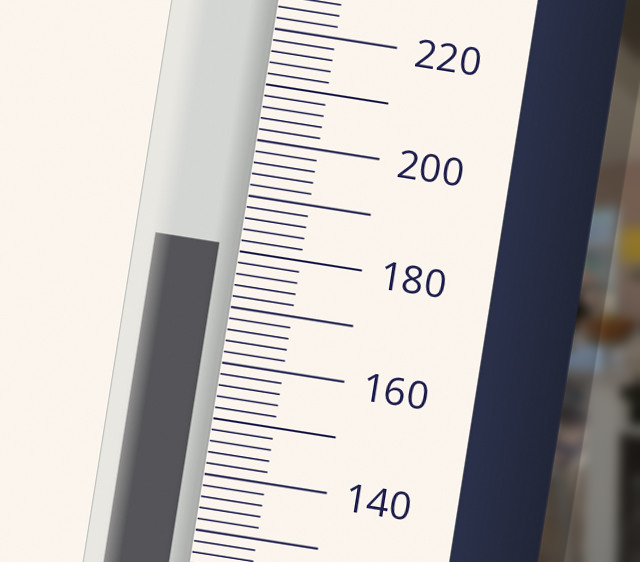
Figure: 181 mmHg
